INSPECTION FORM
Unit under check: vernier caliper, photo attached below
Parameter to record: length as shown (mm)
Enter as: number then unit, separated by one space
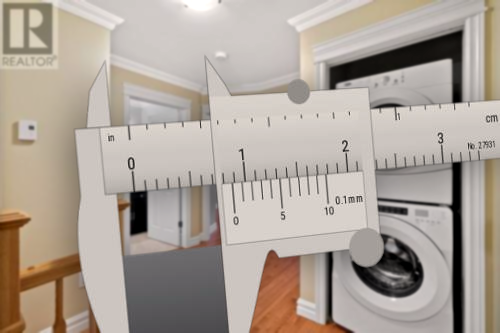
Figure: 8.8 mm
